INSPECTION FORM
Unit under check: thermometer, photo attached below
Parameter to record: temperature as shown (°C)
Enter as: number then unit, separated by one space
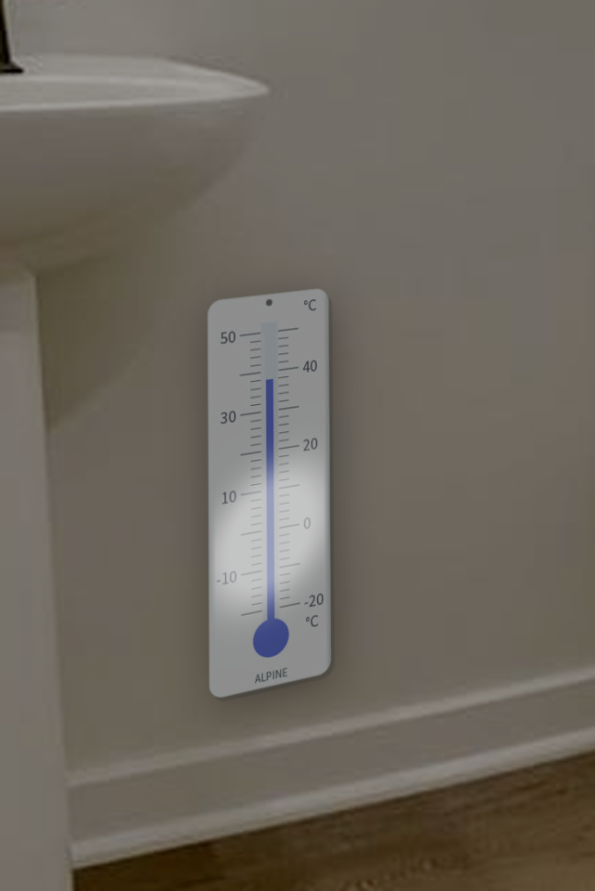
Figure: 38 °C
